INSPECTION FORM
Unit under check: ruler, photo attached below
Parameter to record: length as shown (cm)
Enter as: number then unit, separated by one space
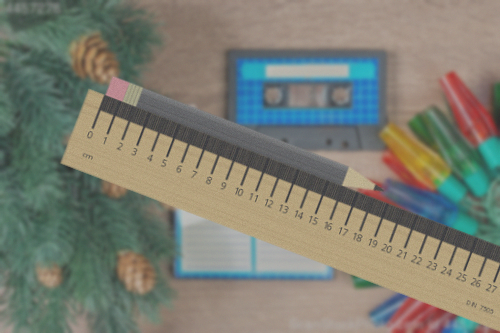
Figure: 18.5 cm
